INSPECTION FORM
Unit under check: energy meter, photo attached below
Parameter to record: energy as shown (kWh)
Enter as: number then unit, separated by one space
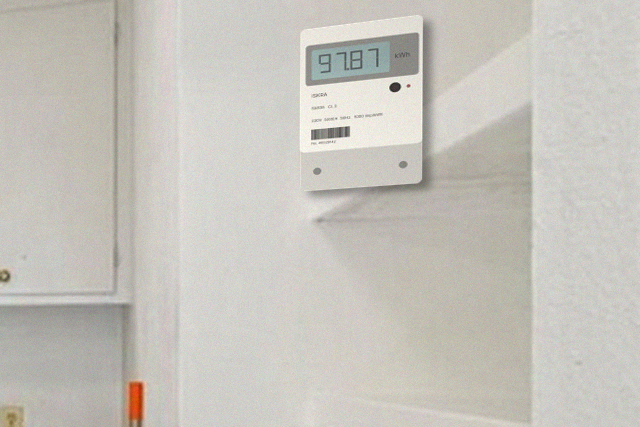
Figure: 97.87 kWh
